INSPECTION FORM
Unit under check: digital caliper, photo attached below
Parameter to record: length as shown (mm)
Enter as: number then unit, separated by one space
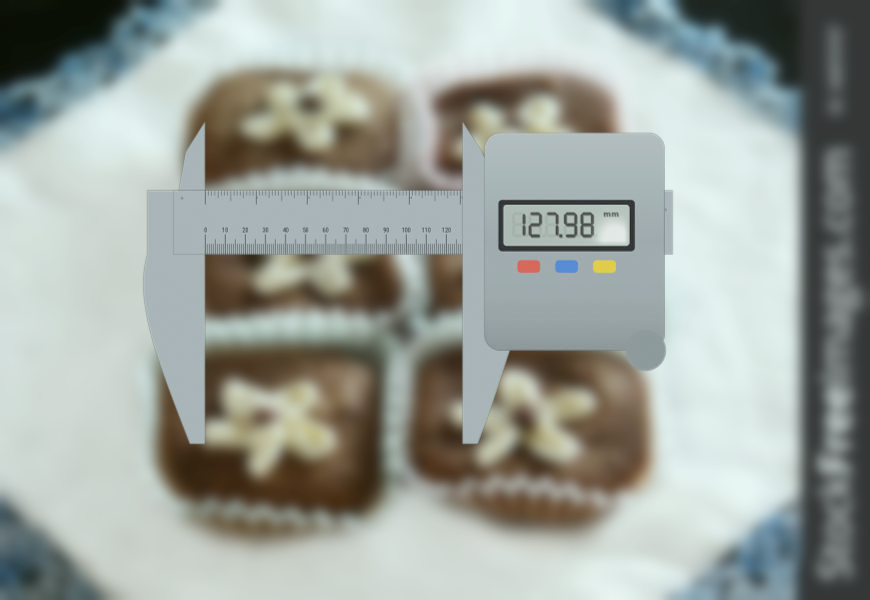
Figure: 127.98 mm
